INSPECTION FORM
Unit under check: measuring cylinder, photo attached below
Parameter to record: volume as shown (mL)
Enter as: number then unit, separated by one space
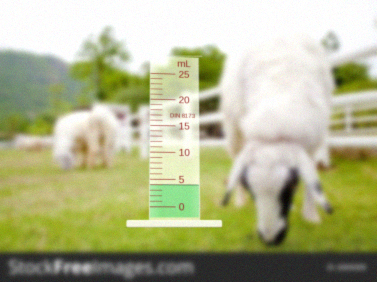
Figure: 4 mL
